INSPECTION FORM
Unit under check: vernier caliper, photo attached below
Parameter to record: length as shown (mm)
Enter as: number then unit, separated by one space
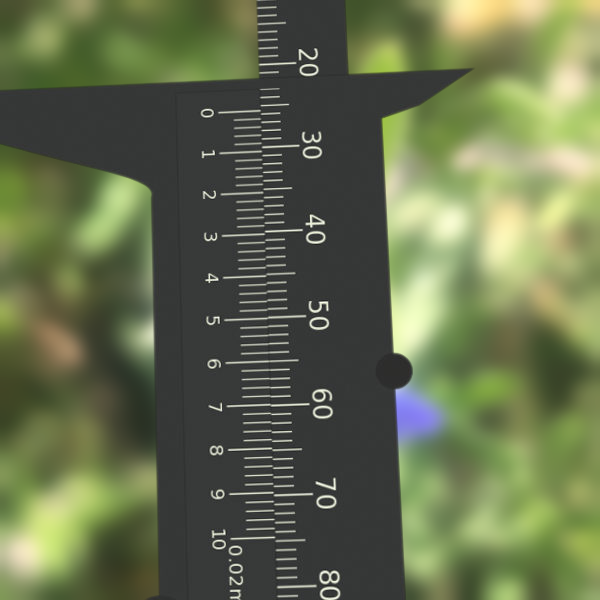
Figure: 25.6 mm
